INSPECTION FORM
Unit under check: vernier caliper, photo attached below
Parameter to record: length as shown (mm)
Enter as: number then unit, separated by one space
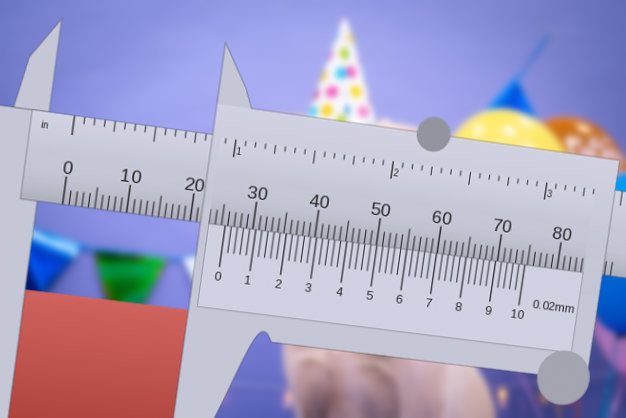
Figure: 25.6 mm
